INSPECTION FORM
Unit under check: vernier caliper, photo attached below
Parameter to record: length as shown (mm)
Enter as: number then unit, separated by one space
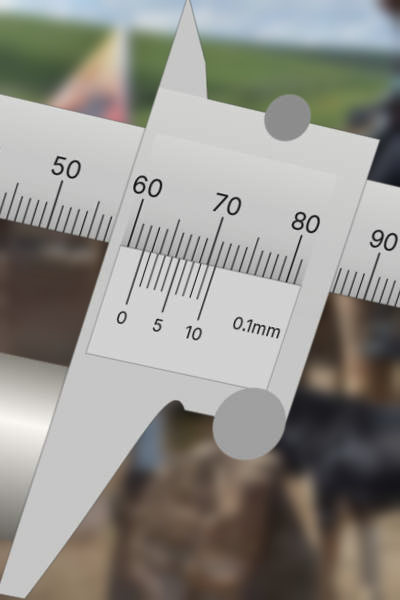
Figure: 62.0 mm
